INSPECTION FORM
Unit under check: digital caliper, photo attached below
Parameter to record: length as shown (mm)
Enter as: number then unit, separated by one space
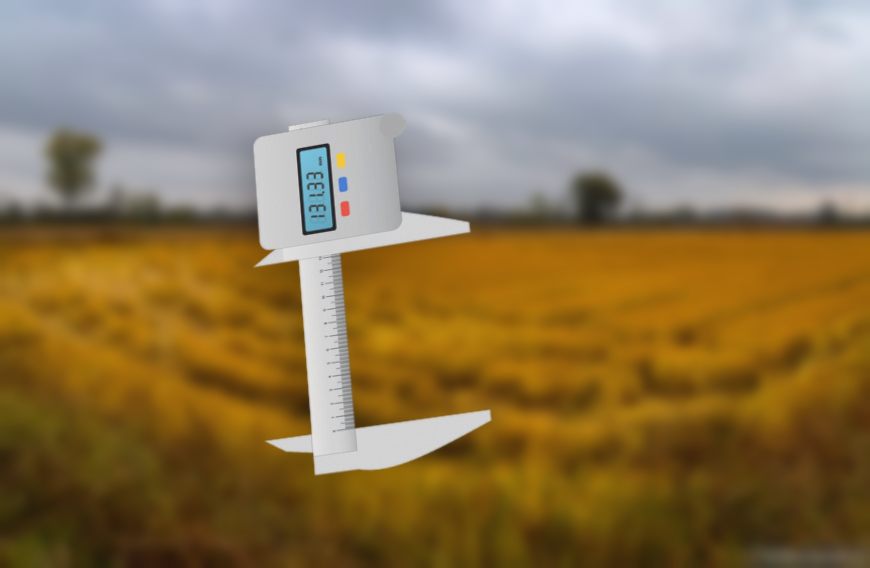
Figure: 131.33 mm
